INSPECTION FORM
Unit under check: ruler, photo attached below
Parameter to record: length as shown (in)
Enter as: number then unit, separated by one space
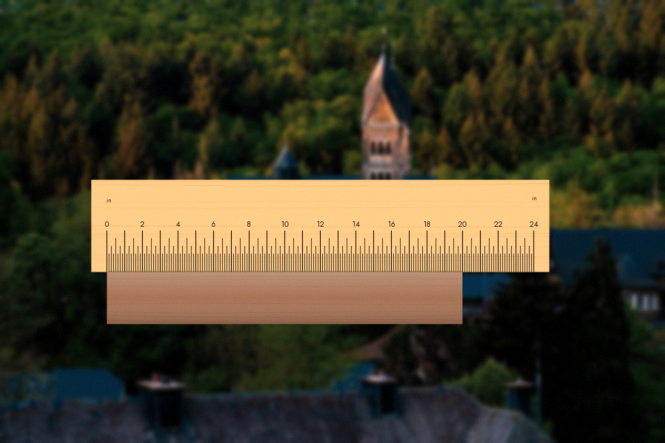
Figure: 20 in
